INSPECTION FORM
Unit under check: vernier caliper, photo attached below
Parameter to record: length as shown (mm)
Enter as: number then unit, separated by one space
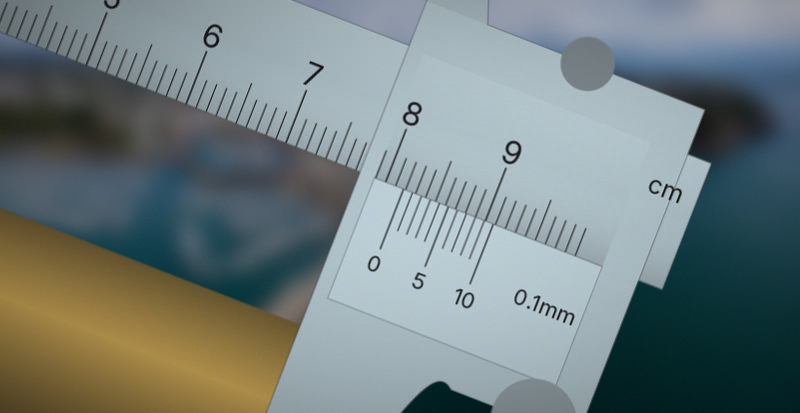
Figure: 81.8 mm
